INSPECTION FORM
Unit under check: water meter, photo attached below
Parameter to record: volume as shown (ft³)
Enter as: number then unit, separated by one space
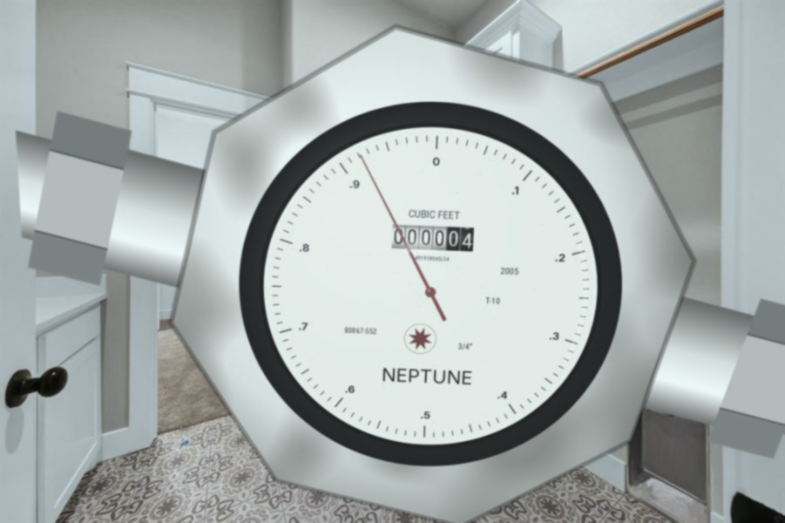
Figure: 3.92 ft³
